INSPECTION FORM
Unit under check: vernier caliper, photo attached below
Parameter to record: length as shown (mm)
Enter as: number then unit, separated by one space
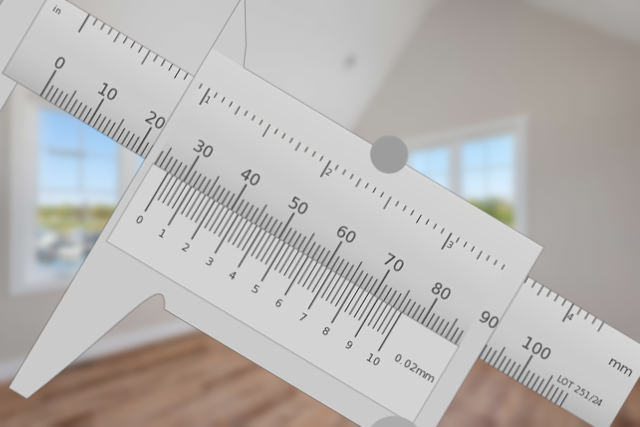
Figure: 26.8 mm
